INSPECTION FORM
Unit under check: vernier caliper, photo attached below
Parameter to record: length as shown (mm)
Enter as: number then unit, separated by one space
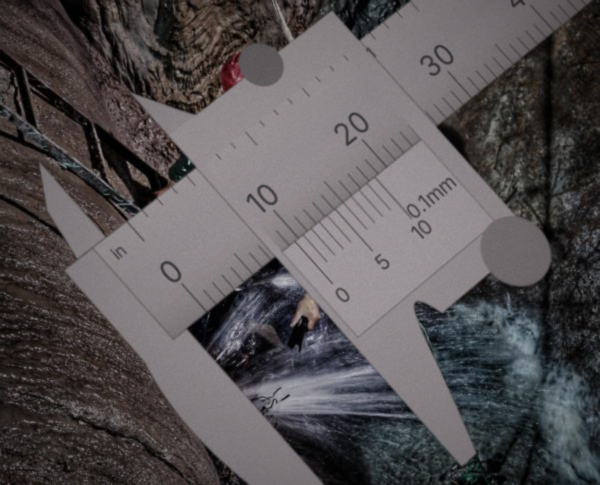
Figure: 9.6 mm
